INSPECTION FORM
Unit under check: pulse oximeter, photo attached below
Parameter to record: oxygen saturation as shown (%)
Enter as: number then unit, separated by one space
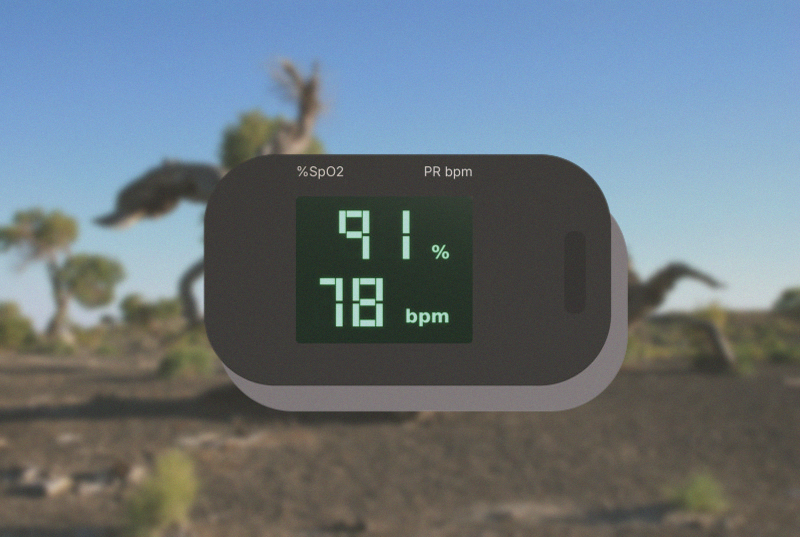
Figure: 91 %
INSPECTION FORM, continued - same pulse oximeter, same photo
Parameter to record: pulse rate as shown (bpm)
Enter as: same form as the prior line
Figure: 78 bpm
